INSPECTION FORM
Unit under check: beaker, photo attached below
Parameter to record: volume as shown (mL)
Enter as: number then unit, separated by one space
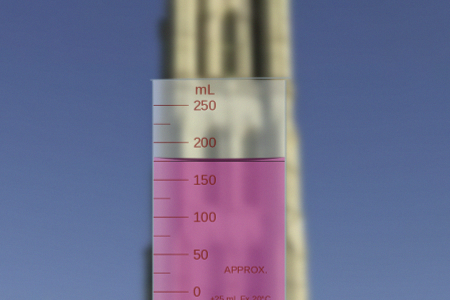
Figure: 175 mL
